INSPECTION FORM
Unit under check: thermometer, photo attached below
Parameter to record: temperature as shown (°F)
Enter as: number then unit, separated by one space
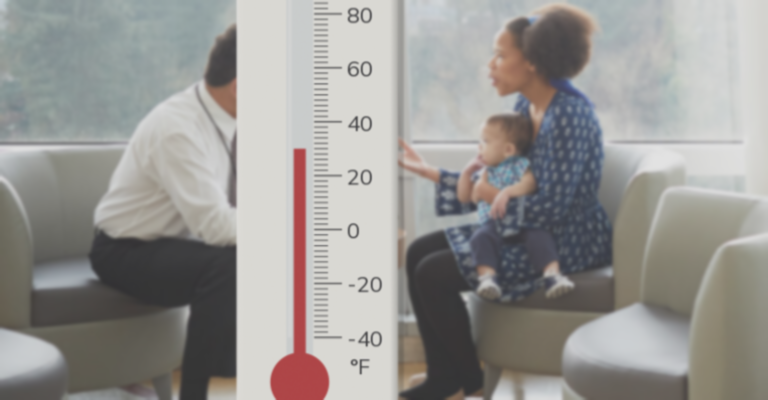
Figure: 30 °F
